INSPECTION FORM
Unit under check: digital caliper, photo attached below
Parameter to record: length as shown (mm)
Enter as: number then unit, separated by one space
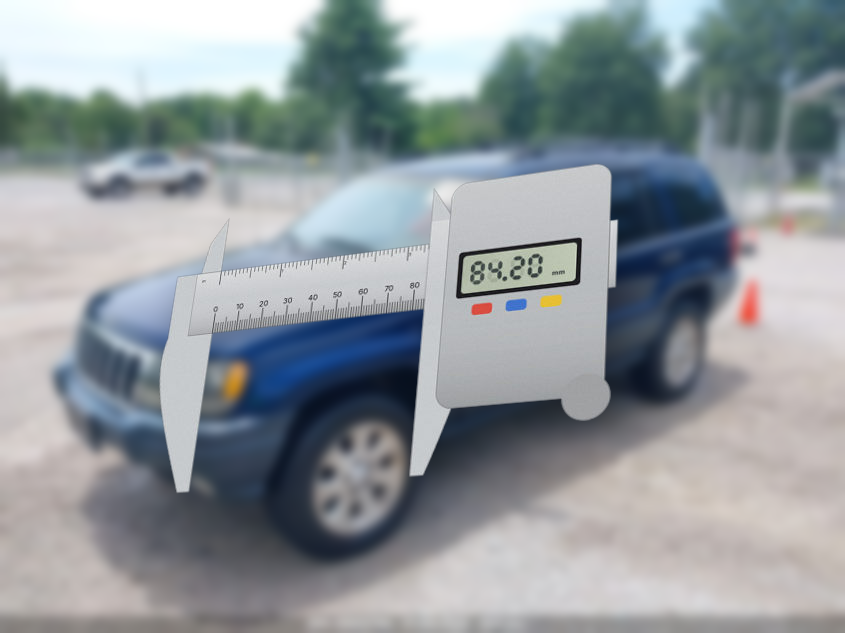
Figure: 84.20 mm
